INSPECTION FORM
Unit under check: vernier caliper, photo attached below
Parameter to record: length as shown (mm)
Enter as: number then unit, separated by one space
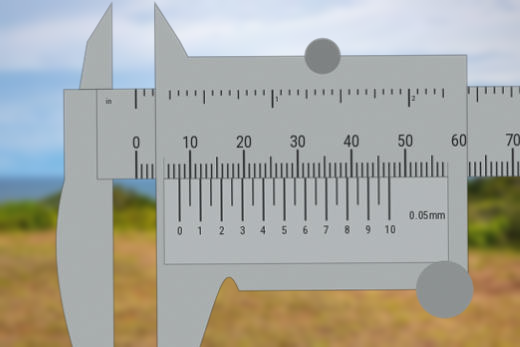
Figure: 8.0 mm
